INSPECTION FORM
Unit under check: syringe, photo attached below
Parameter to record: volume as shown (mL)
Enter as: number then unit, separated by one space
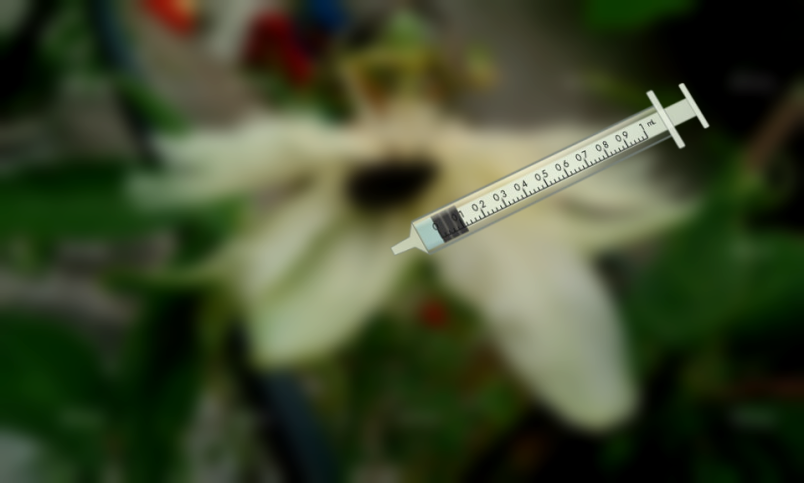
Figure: 0 mL
